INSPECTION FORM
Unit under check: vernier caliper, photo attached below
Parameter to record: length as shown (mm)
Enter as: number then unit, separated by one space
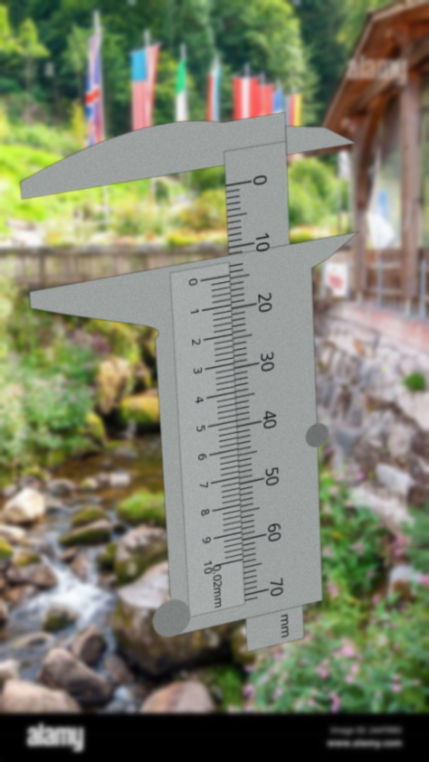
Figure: 14.5 mm
